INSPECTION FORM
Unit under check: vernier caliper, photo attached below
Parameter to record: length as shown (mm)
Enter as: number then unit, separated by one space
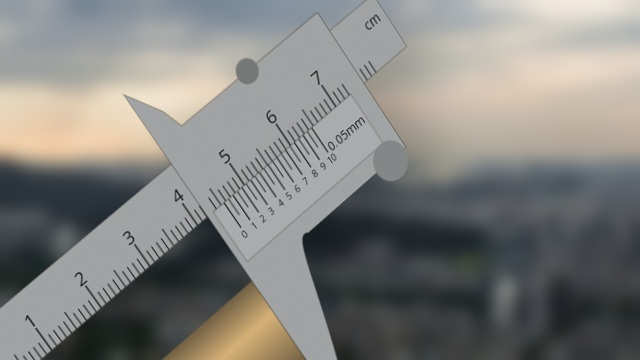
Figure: 45.6 mm
